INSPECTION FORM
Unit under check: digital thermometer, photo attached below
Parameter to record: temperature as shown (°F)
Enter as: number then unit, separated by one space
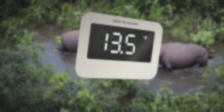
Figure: 13.5 °F
